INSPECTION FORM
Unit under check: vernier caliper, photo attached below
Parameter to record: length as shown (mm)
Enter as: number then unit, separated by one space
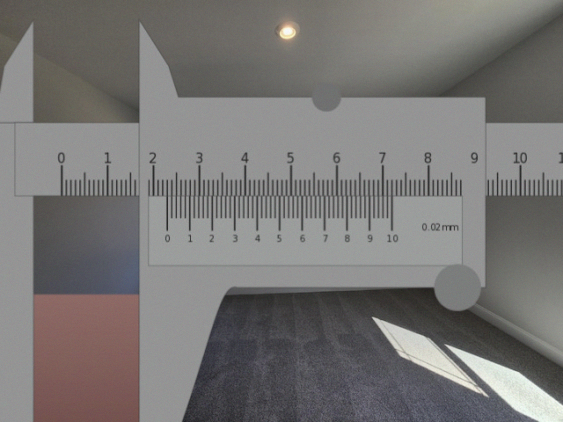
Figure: 23.0 mm
